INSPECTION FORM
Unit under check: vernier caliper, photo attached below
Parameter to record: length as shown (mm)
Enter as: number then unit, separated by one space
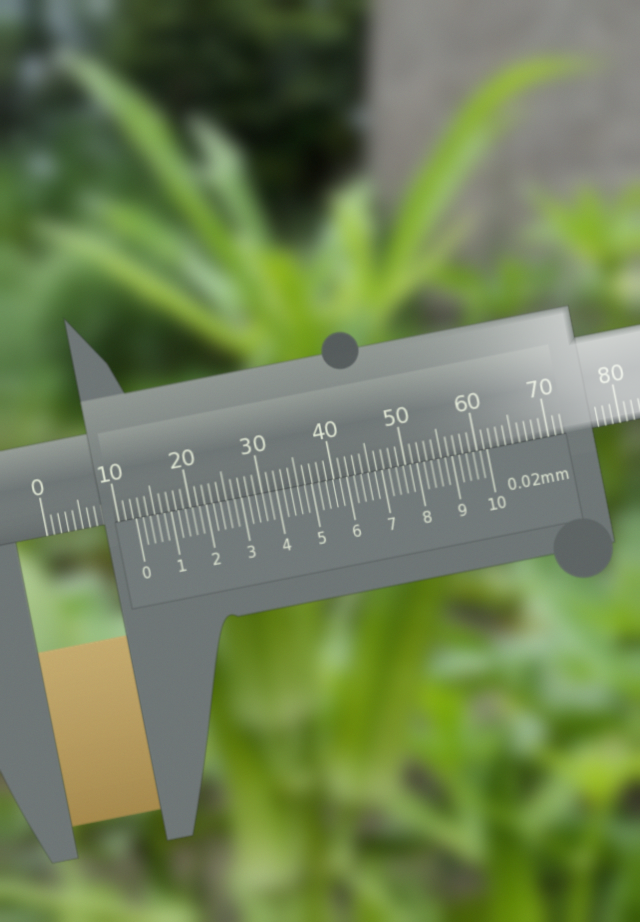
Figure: 12.4 mm
